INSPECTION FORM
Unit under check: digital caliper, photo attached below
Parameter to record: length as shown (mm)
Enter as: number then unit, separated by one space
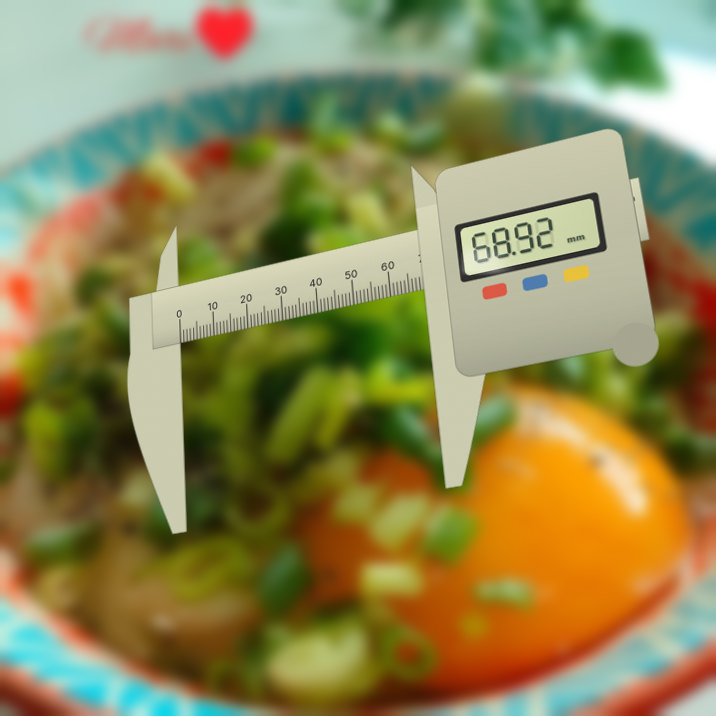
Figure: 68.92 mm
